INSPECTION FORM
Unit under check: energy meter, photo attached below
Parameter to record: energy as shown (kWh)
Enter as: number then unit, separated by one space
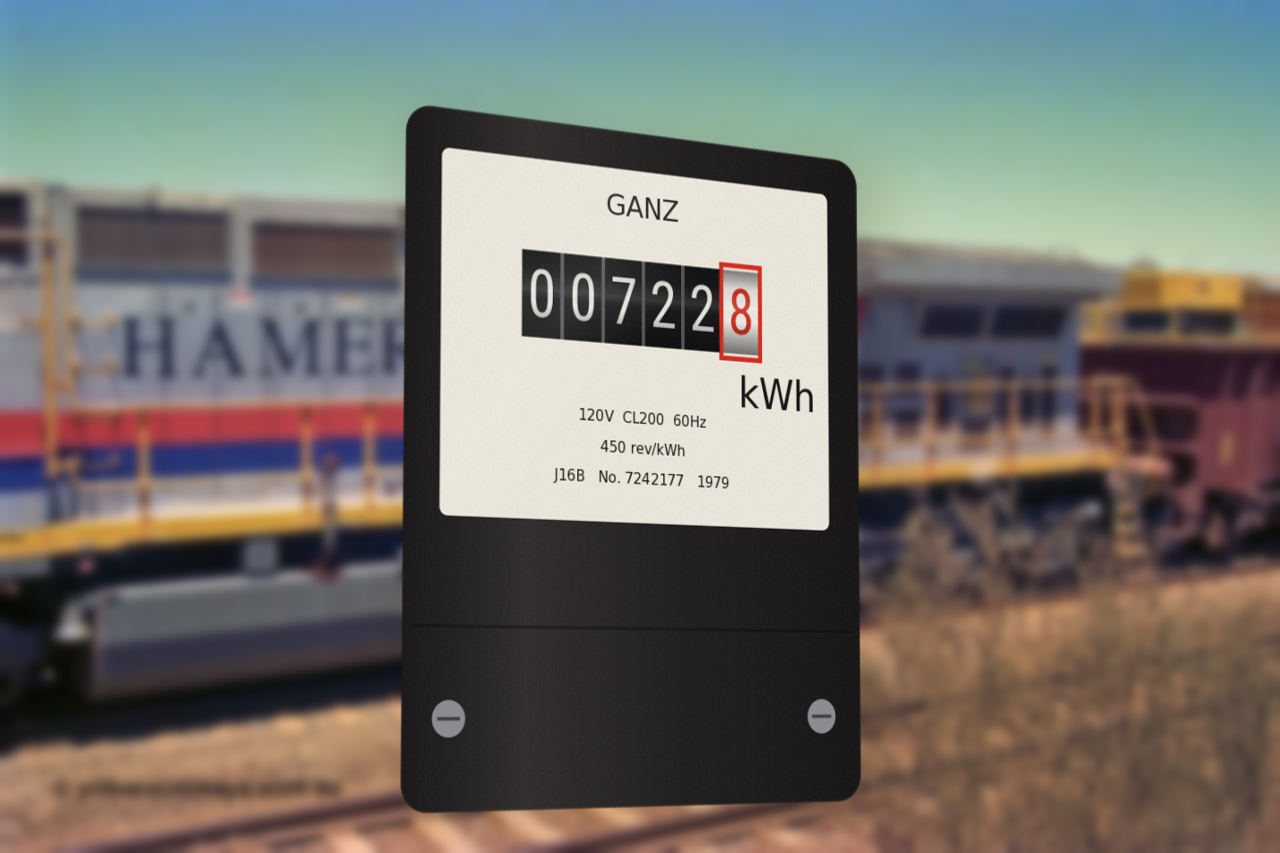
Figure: 722.8 kWh
